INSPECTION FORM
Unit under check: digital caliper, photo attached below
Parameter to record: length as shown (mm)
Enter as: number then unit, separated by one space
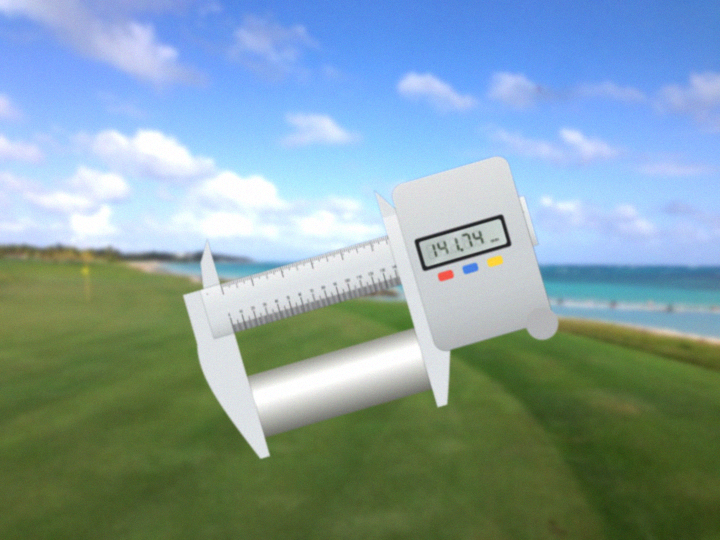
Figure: 141.74 mm
